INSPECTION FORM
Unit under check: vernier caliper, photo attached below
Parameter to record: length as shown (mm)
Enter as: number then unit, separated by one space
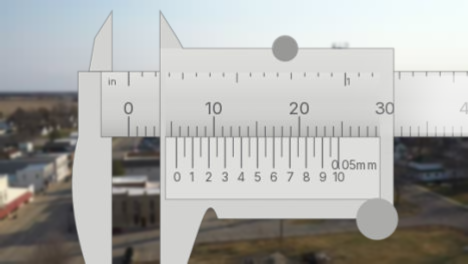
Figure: 5.6 mm
